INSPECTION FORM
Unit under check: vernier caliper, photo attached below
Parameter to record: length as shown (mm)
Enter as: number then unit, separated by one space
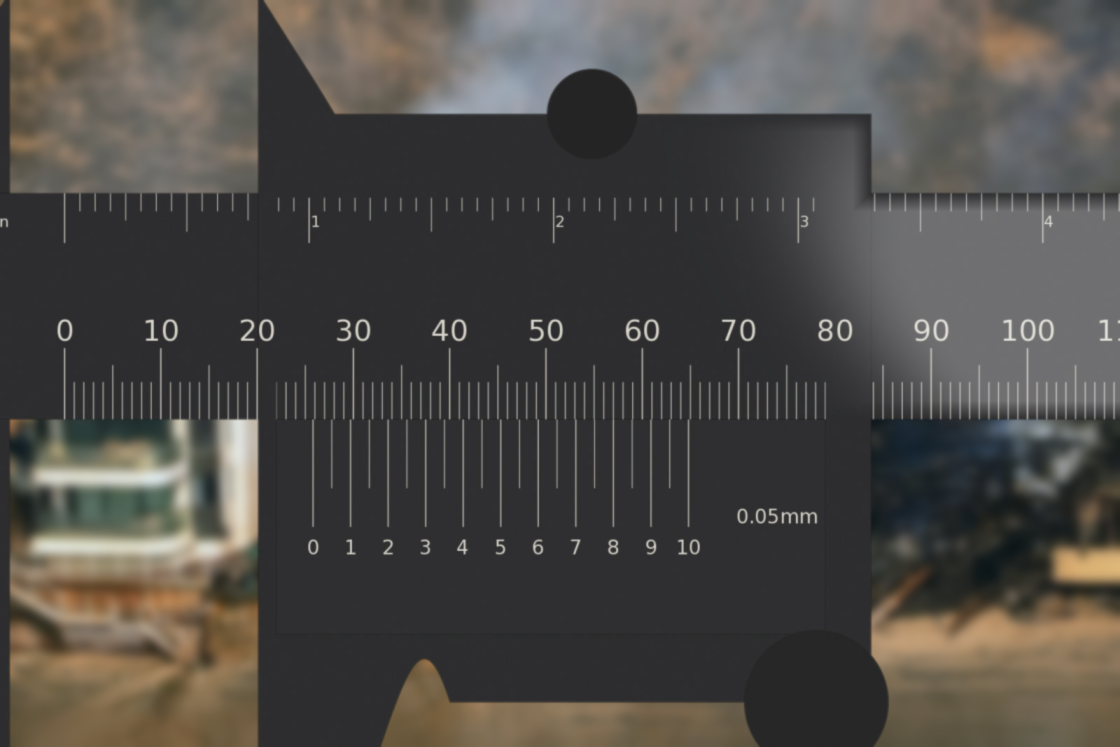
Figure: 25.8 mm
